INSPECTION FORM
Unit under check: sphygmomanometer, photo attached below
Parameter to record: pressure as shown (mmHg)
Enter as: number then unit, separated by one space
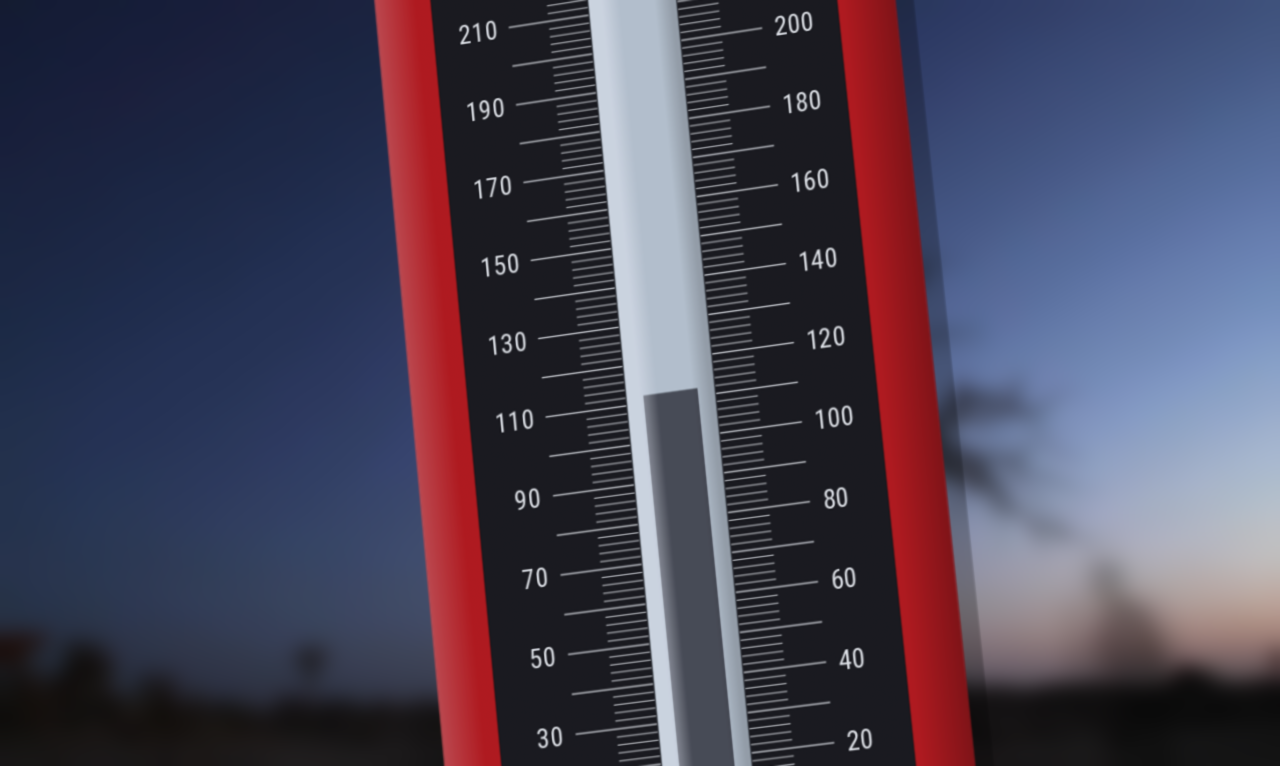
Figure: 112 mmHg
